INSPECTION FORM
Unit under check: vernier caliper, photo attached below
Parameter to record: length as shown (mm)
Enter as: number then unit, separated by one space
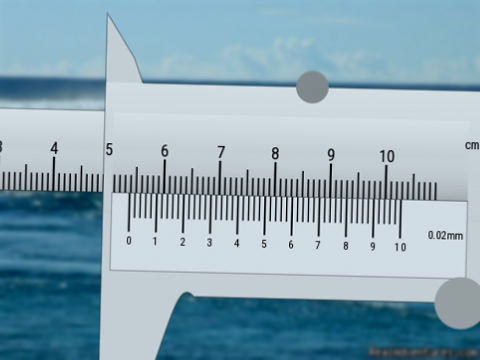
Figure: 53.8 mm
